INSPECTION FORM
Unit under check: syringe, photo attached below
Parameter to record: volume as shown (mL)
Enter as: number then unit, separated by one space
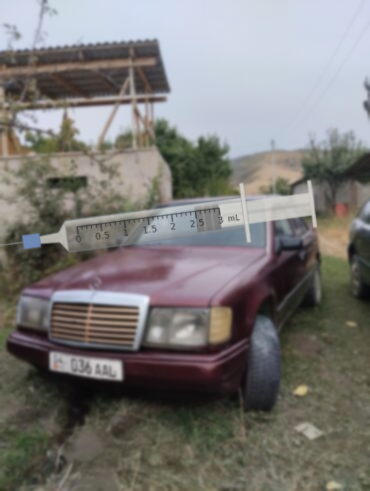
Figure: 2.5 mL
